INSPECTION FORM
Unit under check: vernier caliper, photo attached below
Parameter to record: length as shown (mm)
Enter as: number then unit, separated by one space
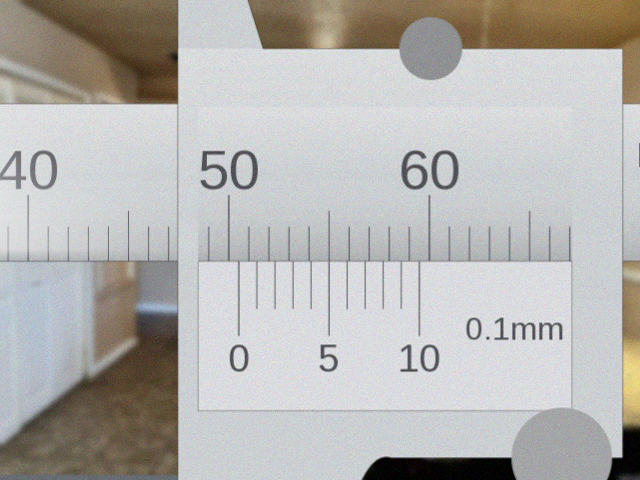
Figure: 50.5 mm
